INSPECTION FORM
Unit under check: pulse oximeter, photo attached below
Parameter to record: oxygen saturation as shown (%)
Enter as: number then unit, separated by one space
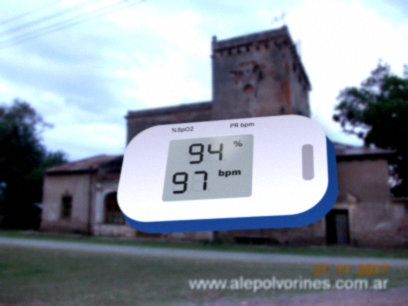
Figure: 94 %
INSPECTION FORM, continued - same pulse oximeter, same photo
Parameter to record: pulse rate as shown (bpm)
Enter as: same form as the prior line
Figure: 97 bpm
